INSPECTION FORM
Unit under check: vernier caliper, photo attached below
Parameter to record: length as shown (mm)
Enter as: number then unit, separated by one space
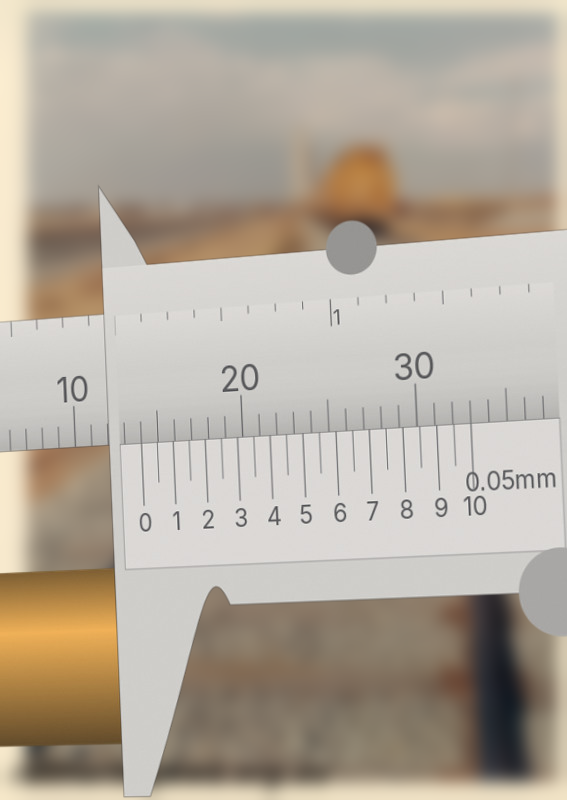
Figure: 14.0 mm
